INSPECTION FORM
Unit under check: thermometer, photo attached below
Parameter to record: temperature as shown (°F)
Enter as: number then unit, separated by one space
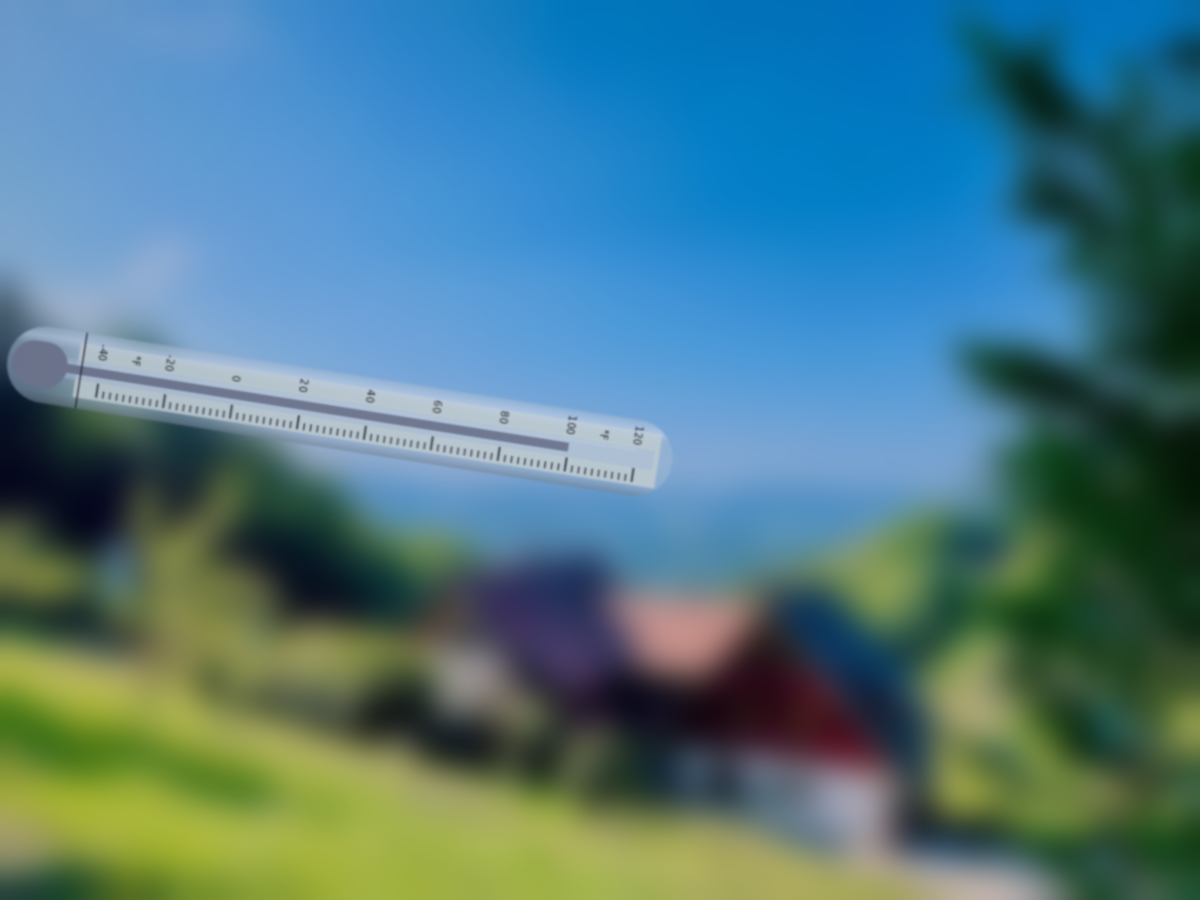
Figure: 100 °F
